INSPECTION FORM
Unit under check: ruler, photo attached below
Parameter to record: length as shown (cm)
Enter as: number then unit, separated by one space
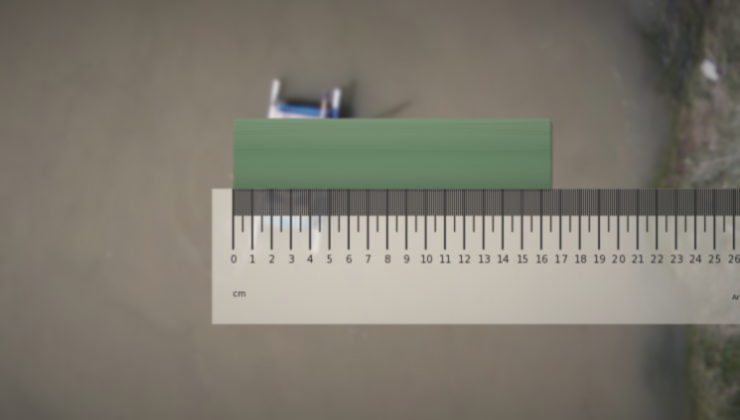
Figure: 16.5 cm
